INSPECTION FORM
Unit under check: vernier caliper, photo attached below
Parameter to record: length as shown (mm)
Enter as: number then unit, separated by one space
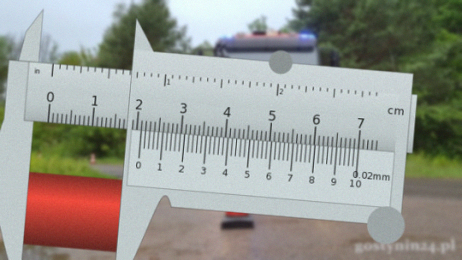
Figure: 21.0 mm
